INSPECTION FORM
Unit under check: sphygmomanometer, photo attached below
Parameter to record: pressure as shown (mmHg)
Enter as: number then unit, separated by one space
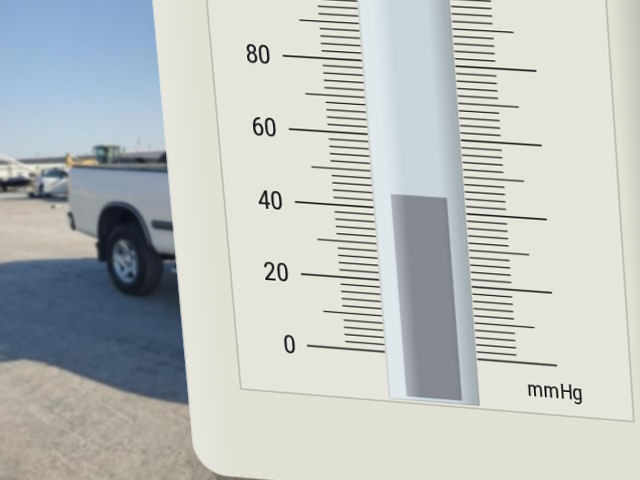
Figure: 44 mmHg
